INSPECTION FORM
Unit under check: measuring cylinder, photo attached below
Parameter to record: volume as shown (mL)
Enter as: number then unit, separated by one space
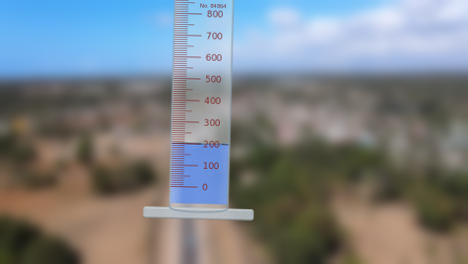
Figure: 200 mL
